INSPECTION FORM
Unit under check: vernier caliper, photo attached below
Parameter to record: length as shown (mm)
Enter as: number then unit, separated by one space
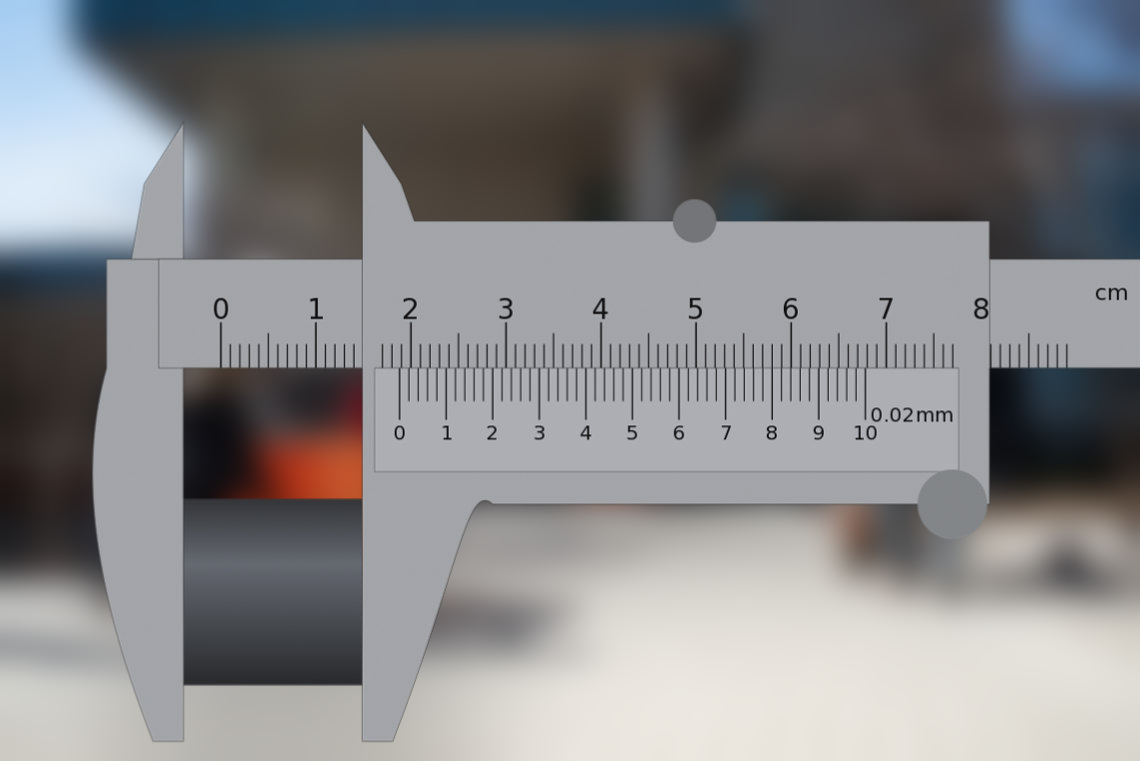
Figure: 18.8 mm
